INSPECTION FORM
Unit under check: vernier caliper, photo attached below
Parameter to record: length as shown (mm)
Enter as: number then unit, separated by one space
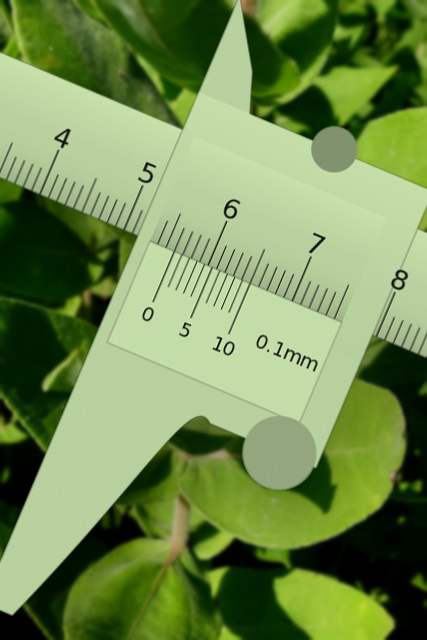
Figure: 56.0 mm
